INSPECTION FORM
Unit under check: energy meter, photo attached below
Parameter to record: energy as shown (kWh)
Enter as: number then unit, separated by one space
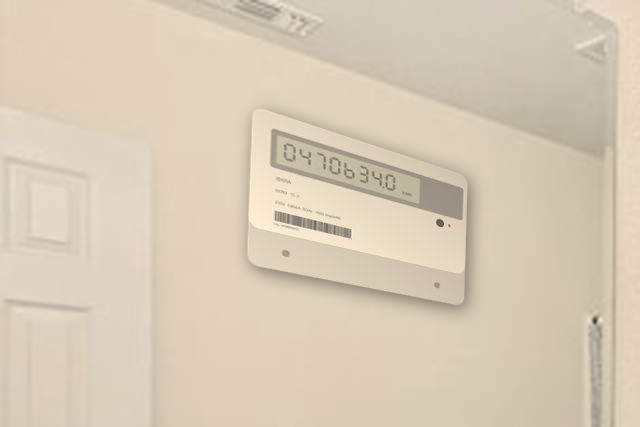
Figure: 470634.0 kWh
